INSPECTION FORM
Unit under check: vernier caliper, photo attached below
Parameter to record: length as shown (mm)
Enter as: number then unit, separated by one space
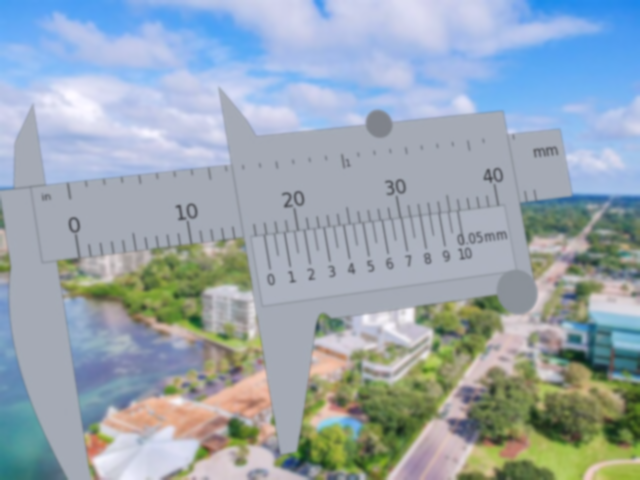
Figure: 16.8 mm
